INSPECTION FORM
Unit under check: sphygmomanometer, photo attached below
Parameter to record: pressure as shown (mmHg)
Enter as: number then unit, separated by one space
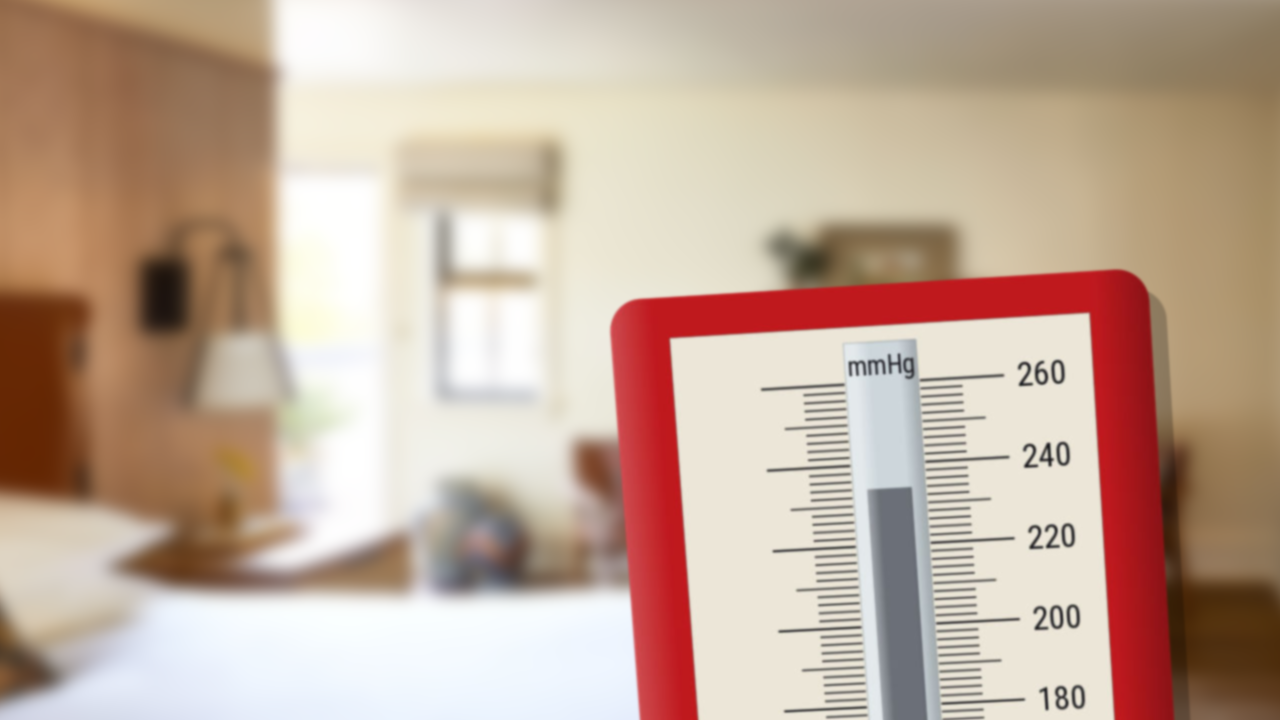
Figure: 234 mmHg
